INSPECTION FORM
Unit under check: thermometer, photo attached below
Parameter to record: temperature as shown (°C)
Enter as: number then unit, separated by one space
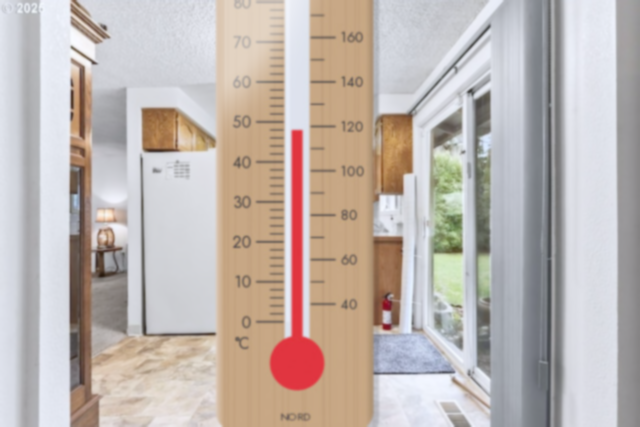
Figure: 48 °C
